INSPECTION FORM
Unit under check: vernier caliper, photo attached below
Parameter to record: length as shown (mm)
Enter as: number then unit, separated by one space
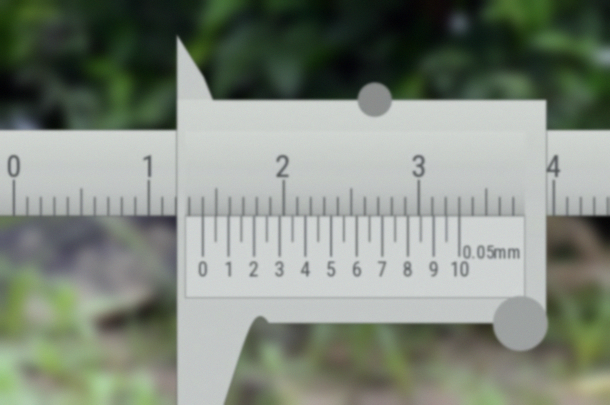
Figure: 14.0 mm
